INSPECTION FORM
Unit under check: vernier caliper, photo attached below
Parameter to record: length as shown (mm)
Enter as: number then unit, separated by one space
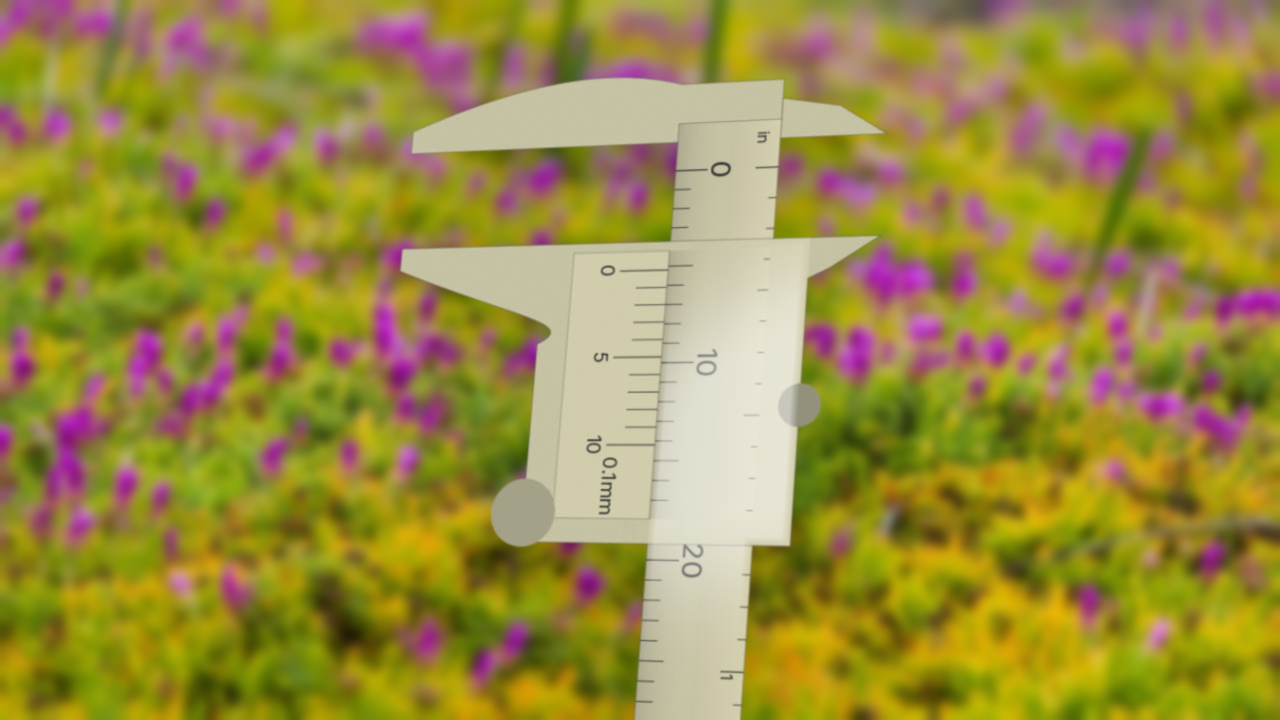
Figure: 5.2 mm
